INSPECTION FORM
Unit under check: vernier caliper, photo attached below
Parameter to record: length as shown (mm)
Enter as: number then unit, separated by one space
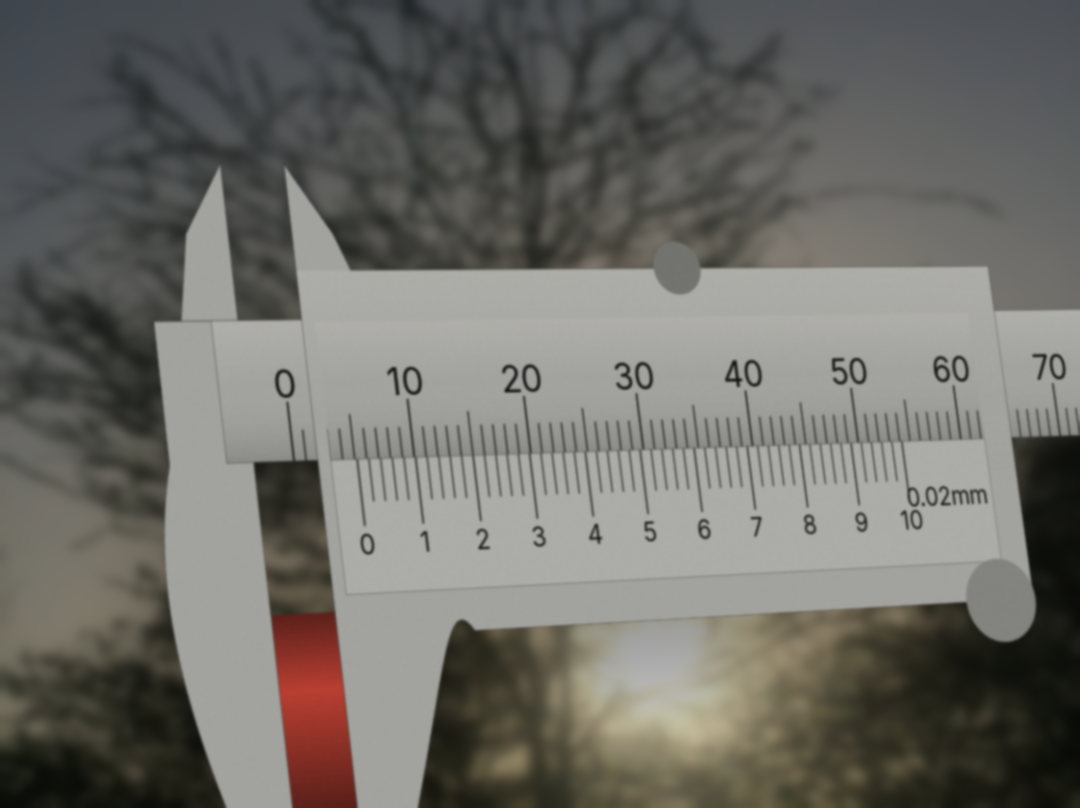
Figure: 5.2 mm
